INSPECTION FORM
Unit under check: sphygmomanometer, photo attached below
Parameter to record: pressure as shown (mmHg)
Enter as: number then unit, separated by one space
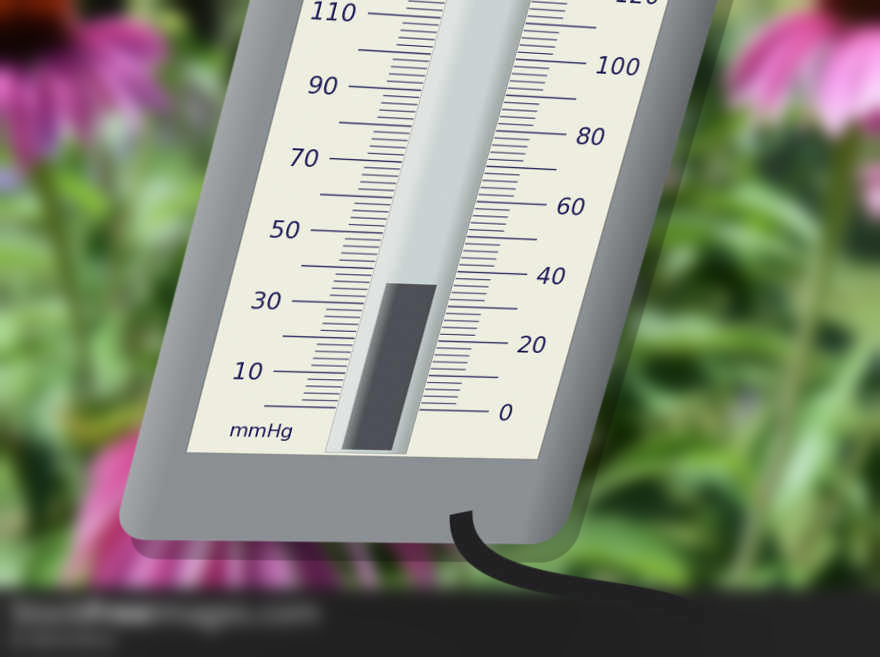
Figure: 36 mmHg
